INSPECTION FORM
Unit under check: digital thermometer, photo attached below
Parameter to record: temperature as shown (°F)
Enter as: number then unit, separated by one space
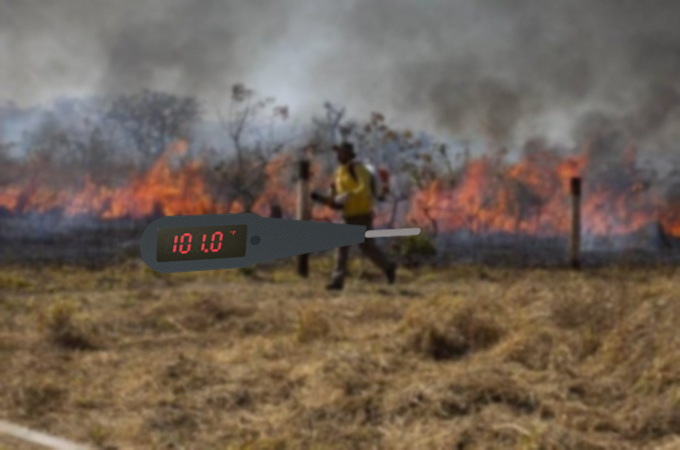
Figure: 101.0 °F
